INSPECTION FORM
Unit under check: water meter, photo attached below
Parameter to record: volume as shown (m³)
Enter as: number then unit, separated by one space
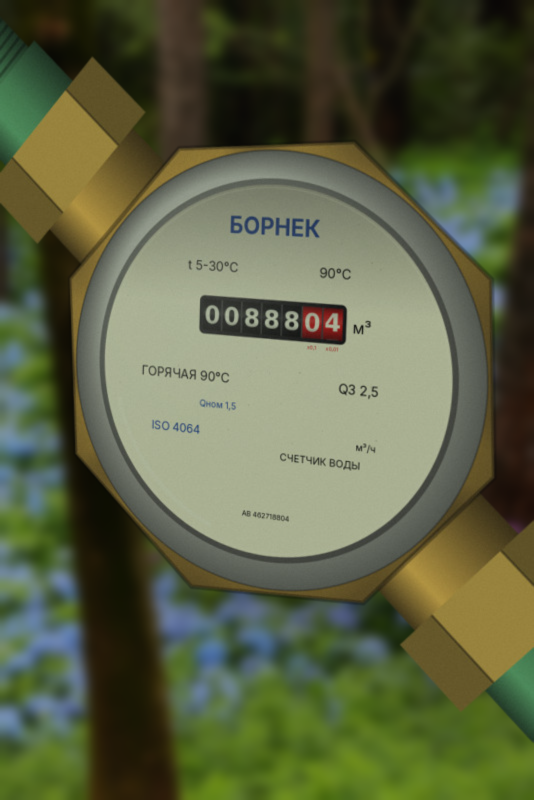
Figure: 888.04 m³
